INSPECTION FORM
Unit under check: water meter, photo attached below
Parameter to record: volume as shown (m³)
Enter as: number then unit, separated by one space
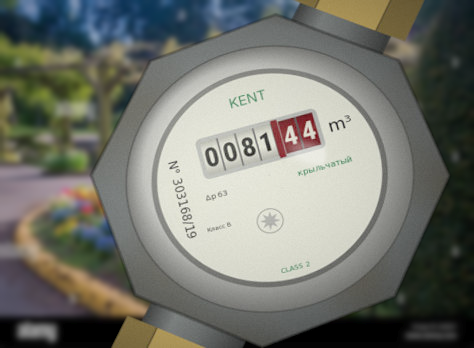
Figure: 81.44 m³
